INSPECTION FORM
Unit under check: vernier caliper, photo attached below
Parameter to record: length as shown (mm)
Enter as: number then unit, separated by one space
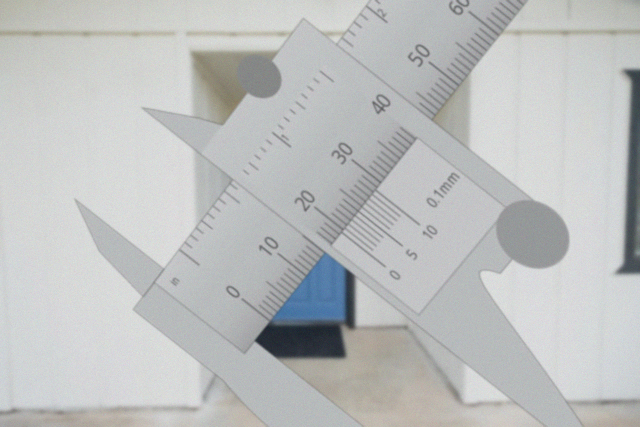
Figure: 19.5 mm
